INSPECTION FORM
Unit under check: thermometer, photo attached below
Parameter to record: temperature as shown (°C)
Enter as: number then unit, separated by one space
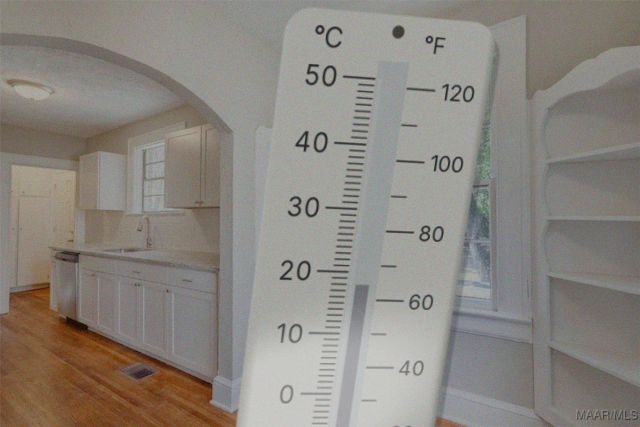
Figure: 18 °C
